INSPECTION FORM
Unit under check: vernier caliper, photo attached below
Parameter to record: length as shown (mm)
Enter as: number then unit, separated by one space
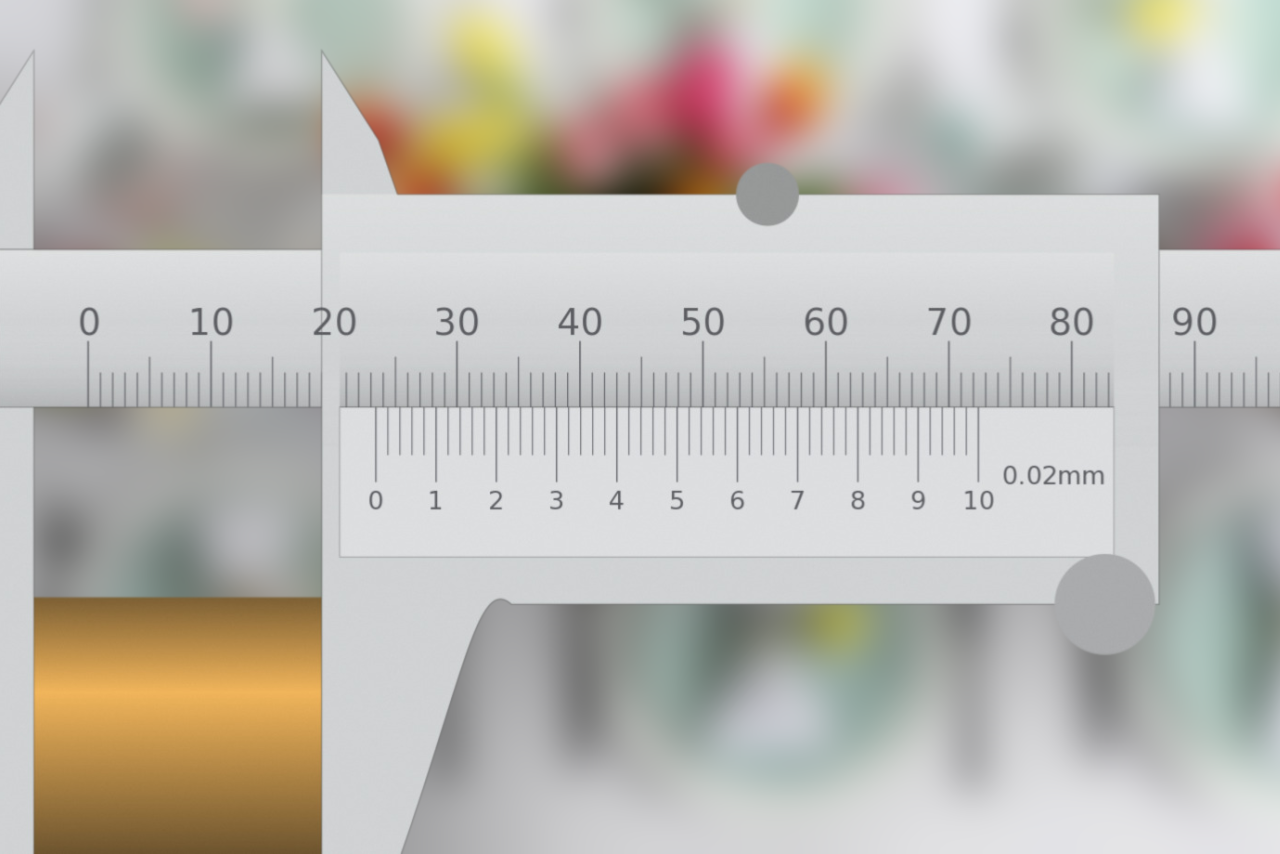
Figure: 23.4 mm
